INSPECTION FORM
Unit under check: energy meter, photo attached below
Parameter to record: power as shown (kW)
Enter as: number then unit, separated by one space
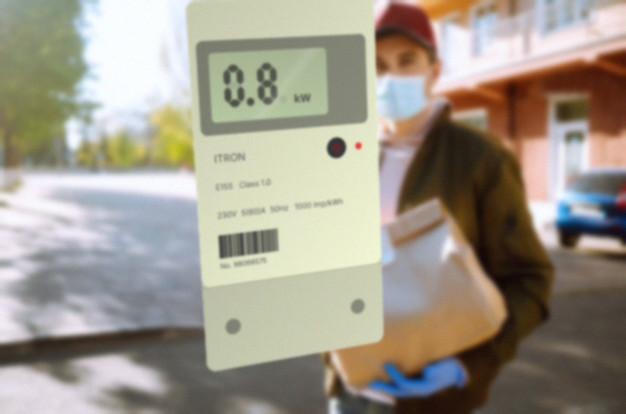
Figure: 0.8 kW
